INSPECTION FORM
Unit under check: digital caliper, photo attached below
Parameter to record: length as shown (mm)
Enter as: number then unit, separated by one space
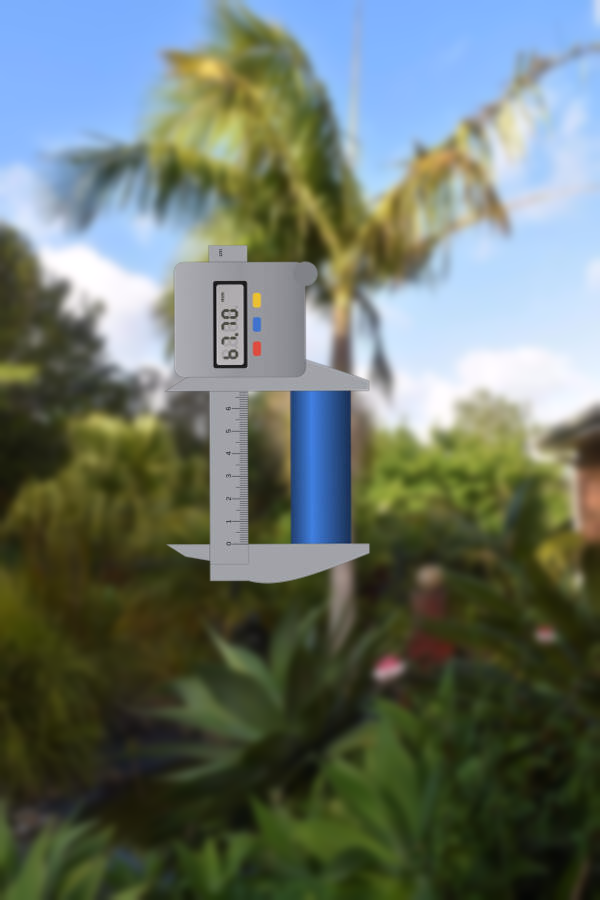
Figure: 67.70 mm
